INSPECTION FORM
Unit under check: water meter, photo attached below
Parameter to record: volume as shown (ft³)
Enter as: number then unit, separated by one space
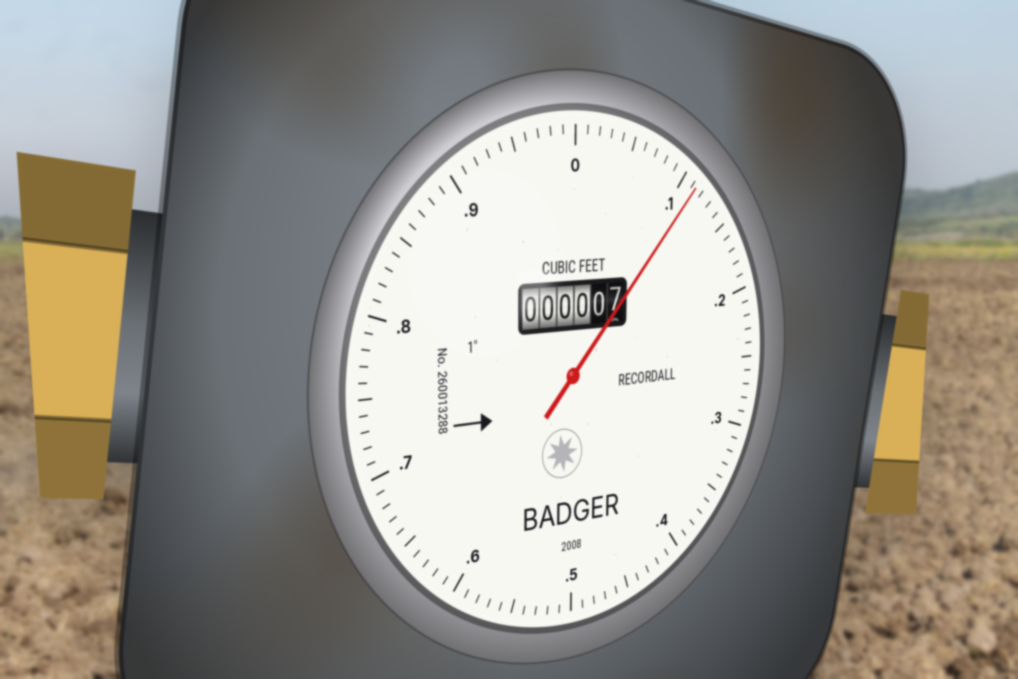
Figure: 7.11 ft³
